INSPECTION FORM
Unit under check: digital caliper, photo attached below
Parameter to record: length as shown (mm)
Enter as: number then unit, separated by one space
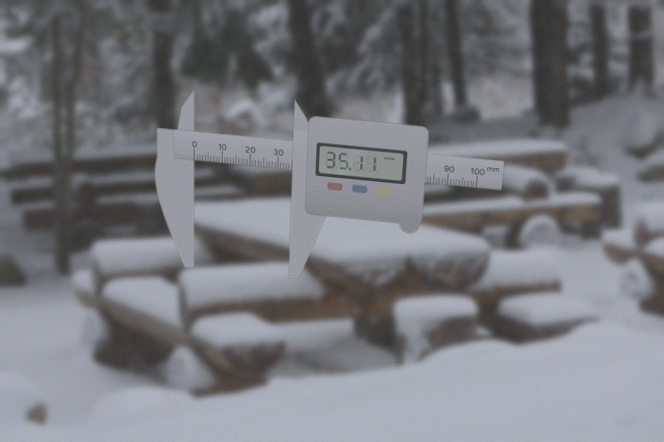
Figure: 35.11 mm
